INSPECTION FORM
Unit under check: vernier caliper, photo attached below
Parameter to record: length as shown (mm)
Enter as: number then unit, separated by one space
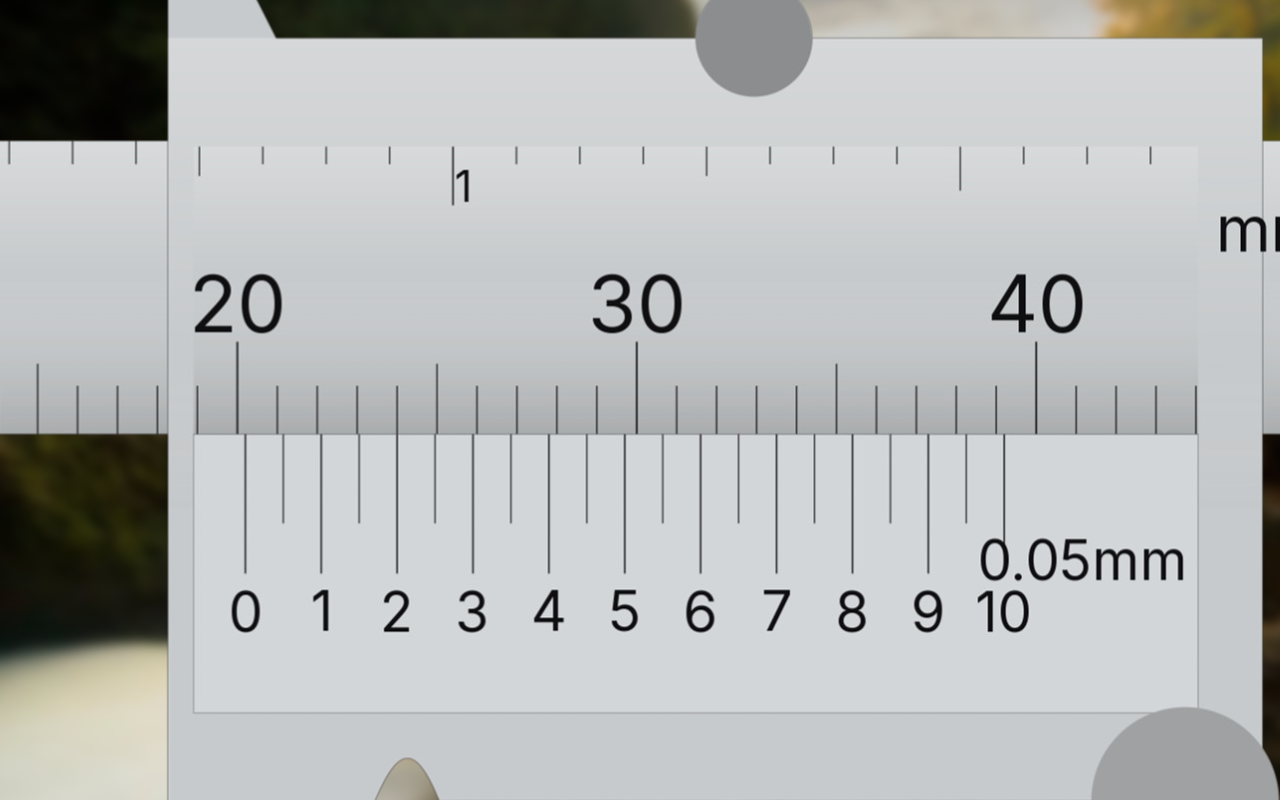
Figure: 20.20 mm
